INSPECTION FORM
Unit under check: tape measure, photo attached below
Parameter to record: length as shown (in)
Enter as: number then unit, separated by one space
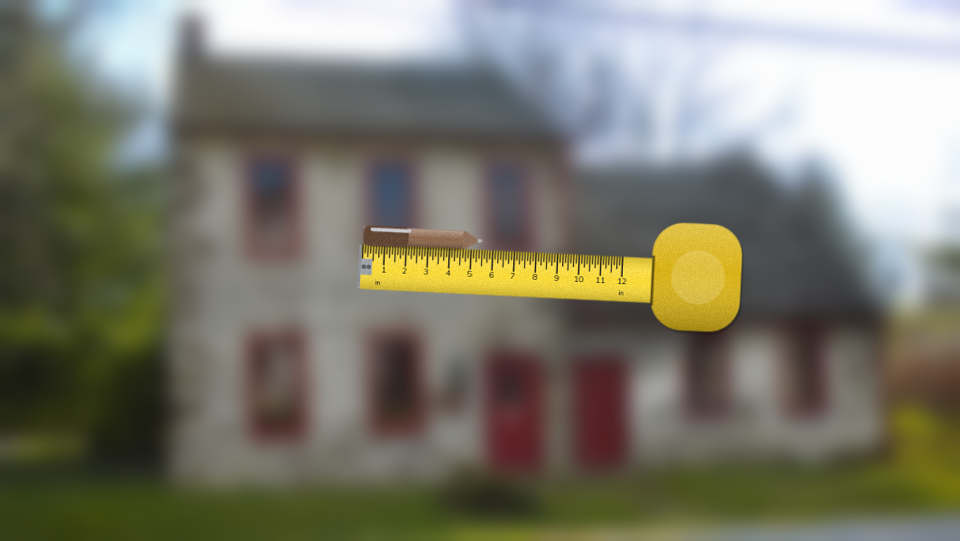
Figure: 5.5 in
